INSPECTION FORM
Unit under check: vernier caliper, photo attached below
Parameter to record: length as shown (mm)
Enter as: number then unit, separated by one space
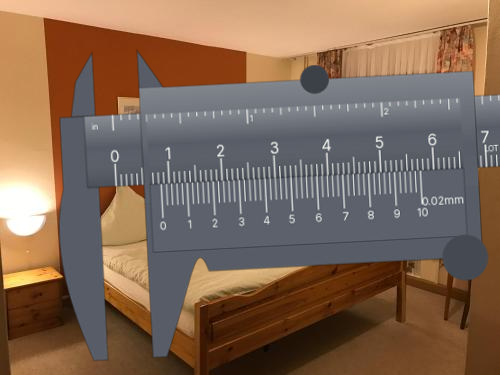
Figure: 8.5 mm
